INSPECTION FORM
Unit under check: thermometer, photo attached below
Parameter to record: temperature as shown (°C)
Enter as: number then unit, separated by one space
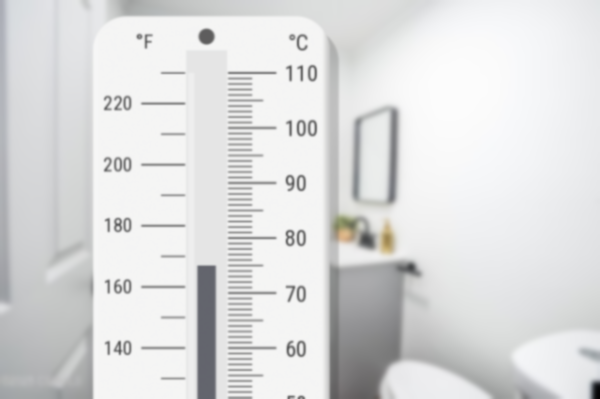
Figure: 75 °C
